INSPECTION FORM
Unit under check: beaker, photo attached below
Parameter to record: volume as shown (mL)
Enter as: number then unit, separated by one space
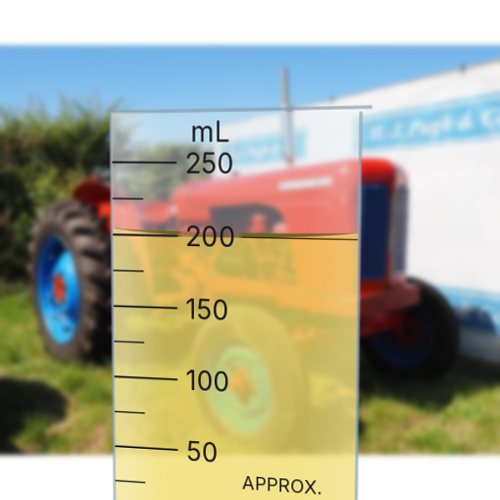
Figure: 200 mL
